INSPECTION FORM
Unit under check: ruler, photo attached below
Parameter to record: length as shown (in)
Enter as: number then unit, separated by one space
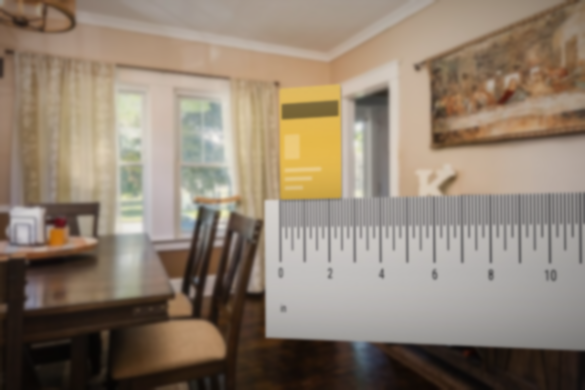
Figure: 2.5 in
